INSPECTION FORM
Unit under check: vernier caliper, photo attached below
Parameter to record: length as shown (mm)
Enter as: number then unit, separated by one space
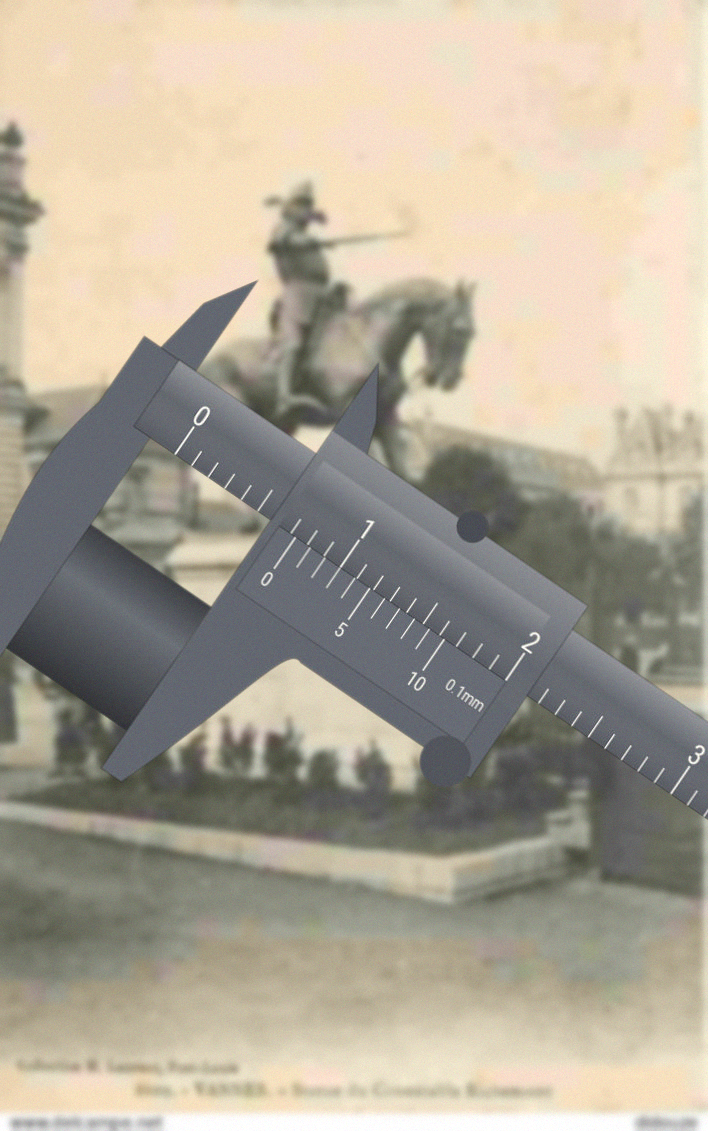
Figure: 7.3 mm
